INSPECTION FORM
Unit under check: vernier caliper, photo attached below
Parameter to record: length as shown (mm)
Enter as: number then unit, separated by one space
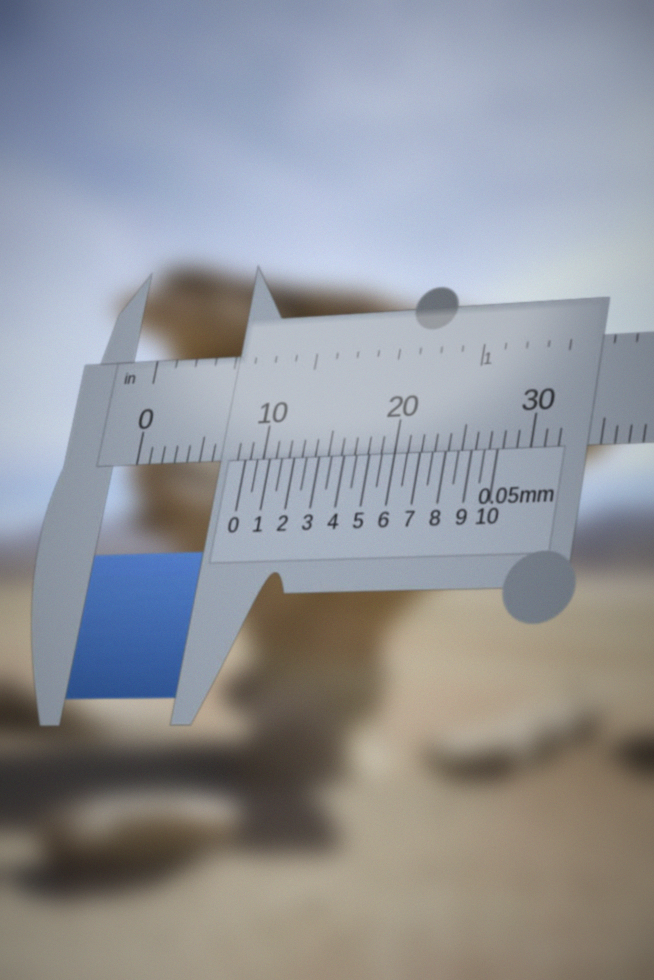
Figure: 8.6 mm
